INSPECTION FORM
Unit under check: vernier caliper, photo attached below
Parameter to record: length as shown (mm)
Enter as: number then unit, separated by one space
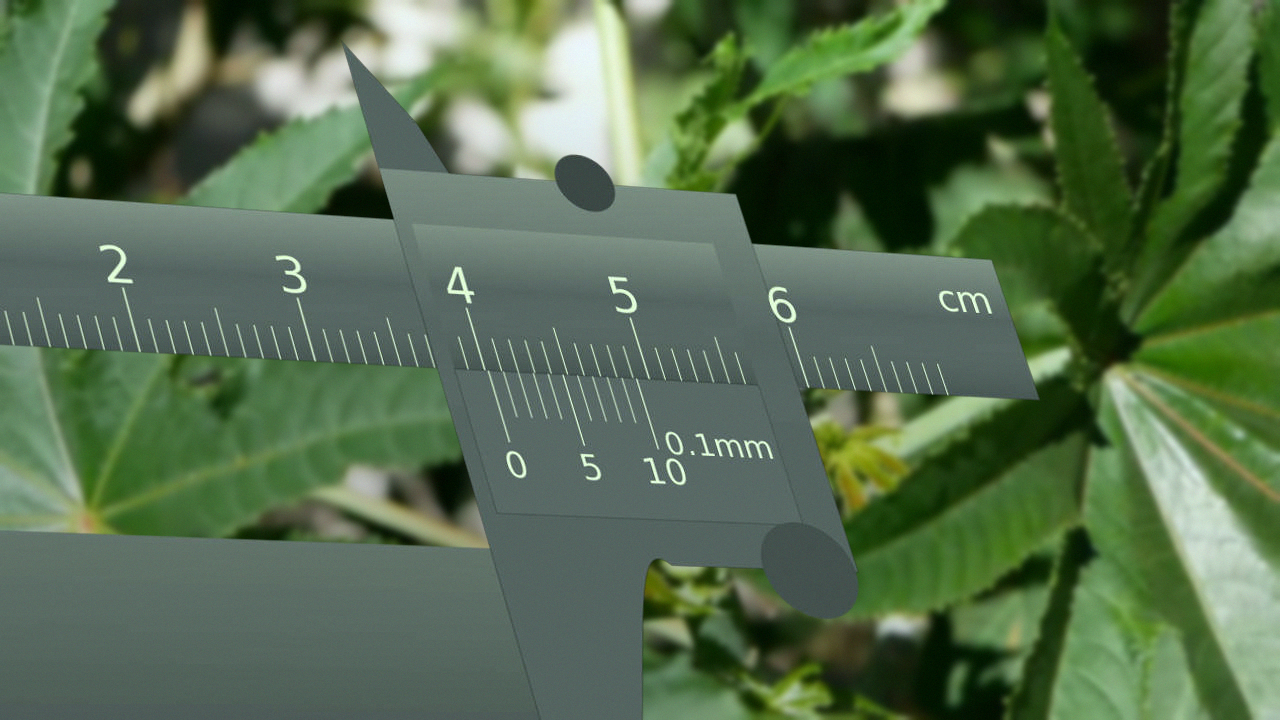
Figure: 40.2 mm
